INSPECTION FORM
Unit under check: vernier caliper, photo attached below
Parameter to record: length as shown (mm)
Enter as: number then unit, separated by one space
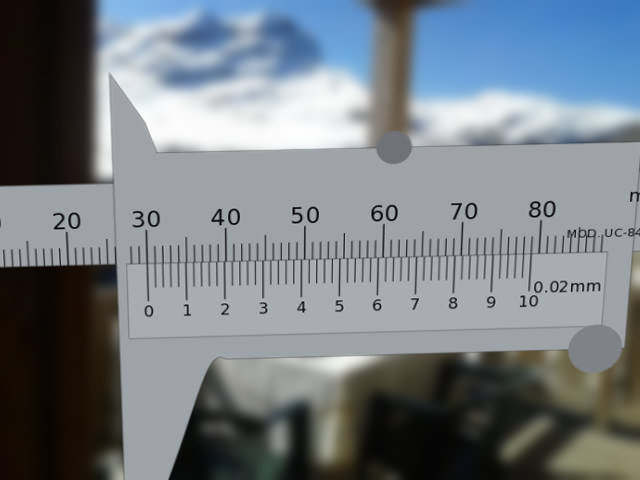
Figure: 30.0 mm
